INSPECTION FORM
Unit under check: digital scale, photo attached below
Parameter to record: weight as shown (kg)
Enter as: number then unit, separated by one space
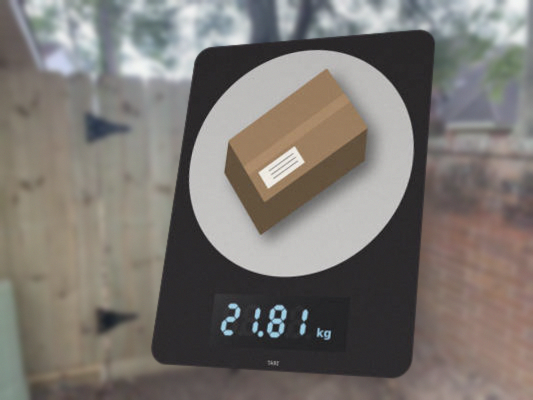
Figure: 21.81 kg
